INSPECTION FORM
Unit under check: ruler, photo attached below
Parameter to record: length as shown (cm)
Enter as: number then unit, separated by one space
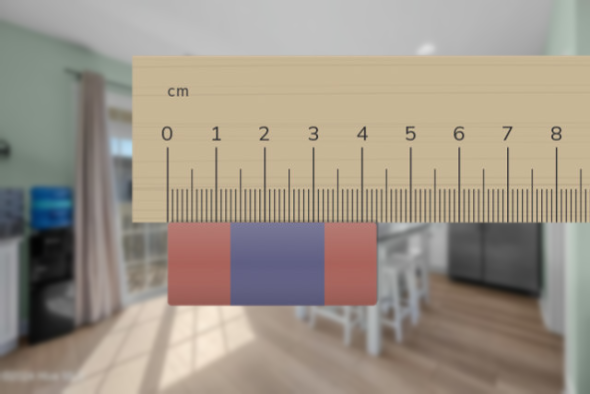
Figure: 4.3 cm
